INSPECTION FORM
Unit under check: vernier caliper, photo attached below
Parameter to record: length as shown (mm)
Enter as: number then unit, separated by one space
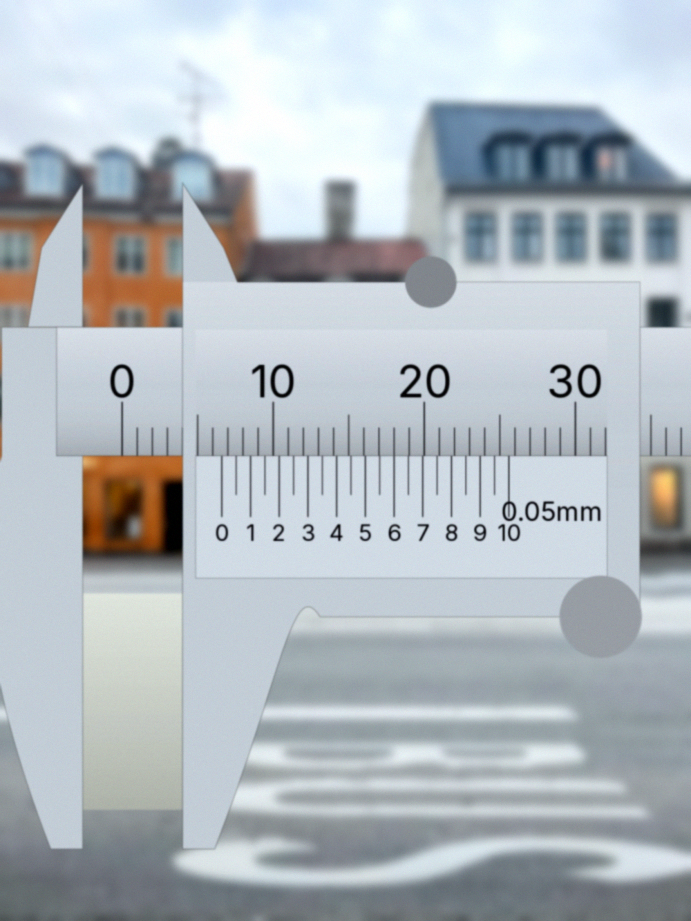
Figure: 6.6 mm
